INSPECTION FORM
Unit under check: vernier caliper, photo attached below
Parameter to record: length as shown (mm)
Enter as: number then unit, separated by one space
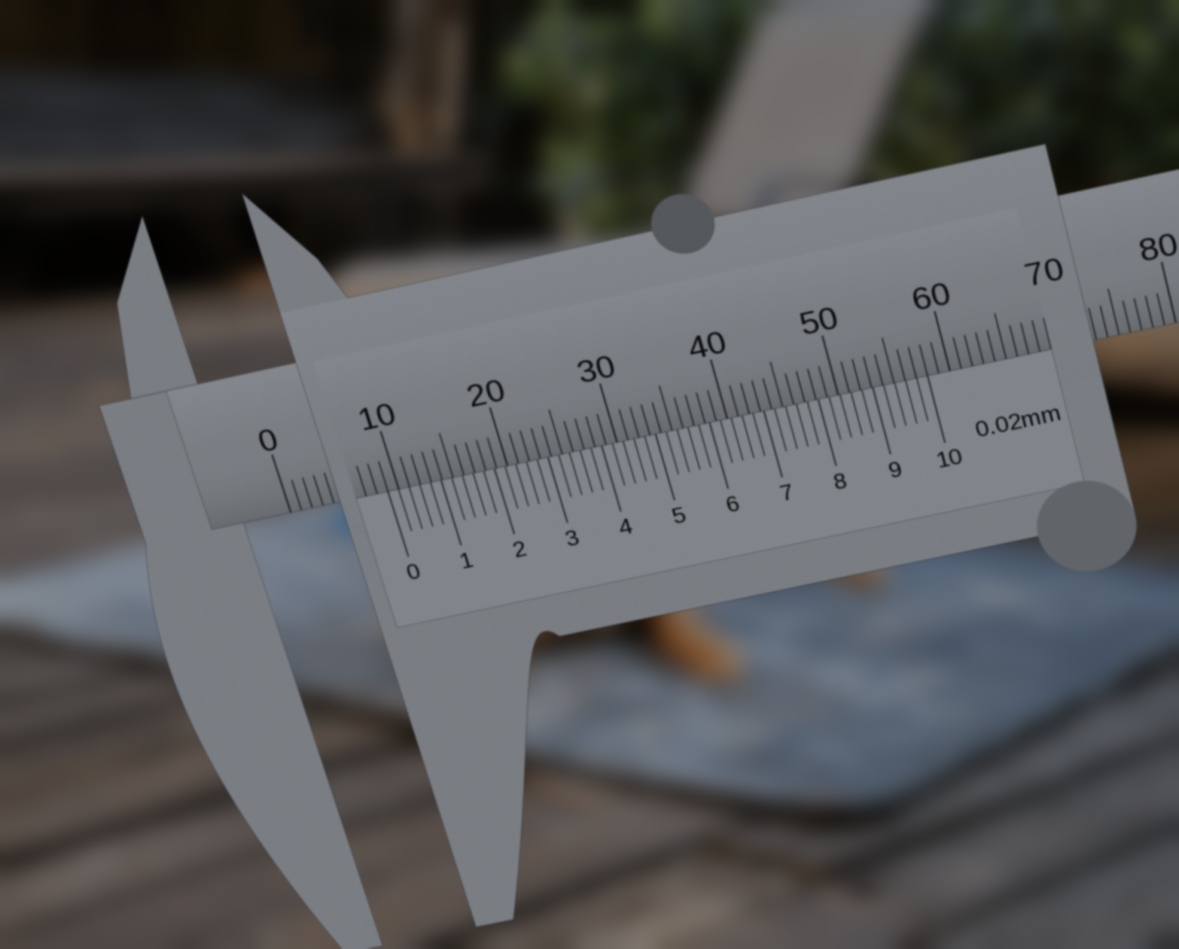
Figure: 9.0 mm
